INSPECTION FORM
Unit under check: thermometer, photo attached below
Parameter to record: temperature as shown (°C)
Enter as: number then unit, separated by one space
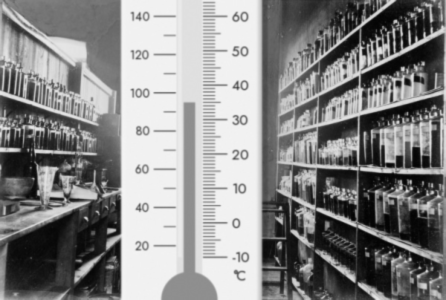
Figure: 35 °C
